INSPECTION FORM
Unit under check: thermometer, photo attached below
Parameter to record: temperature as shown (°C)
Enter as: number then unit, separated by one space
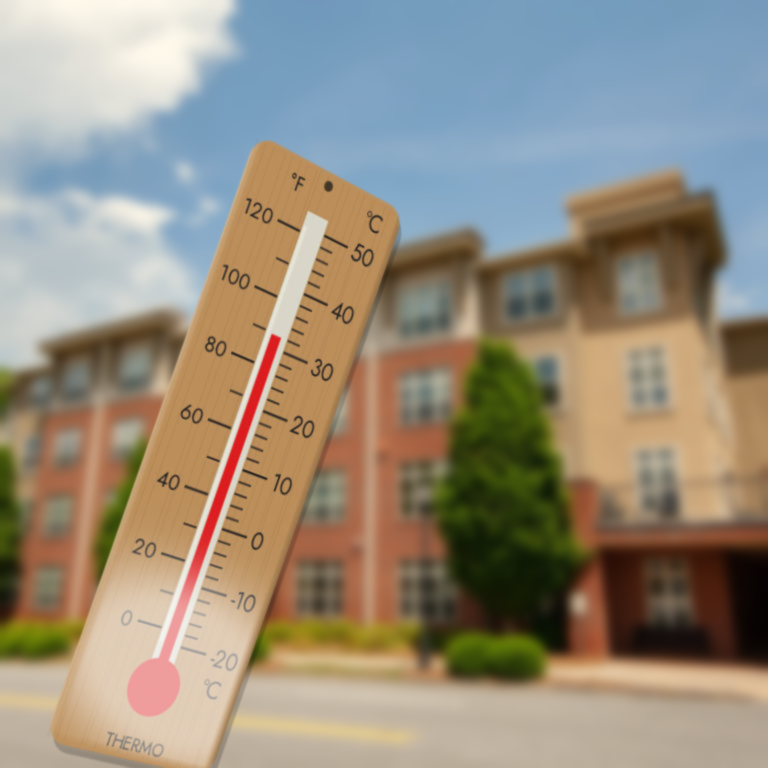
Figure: 32 °C
